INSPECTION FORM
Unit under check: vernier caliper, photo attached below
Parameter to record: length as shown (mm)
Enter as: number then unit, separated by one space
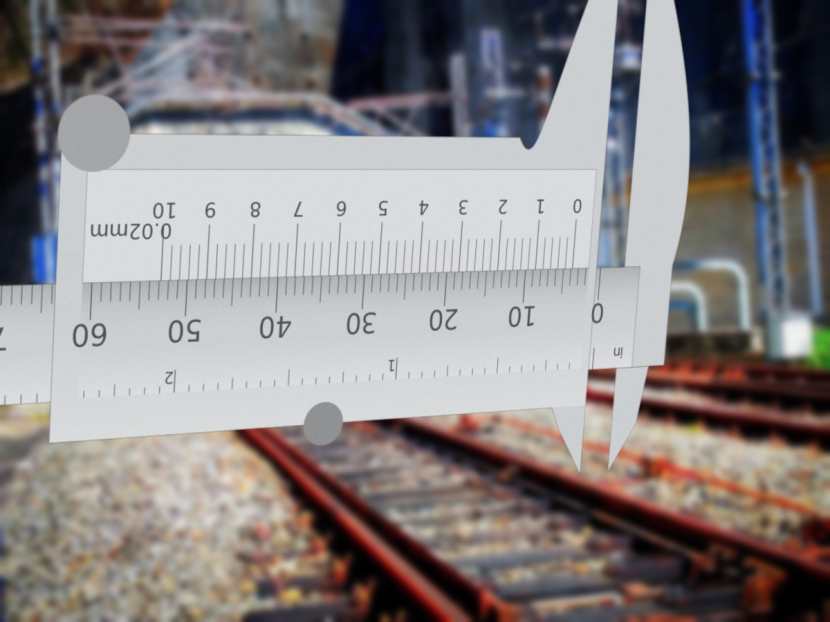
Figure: 3.8 mm
